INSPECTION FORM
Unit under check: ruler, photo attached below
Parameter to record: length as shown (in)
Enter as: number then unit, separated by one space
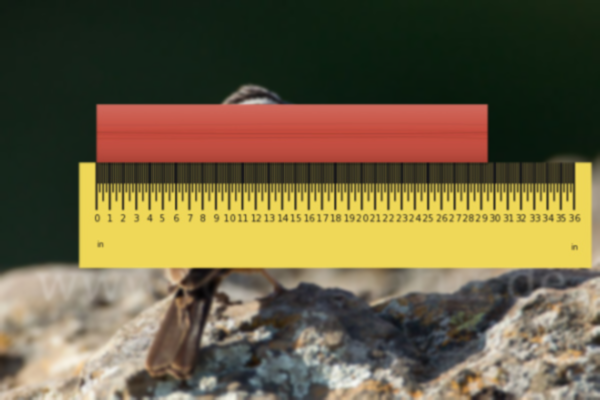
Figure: 29.5 in
